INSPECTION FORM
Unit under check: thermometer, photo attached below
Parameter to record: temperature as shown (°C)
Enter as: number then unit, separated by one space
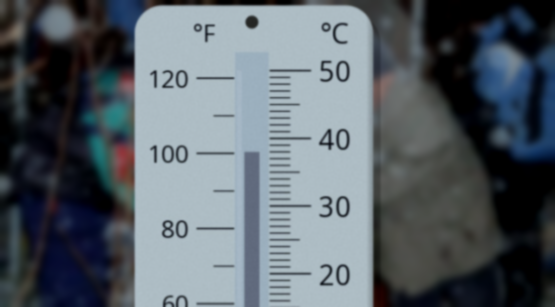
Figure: 38 °C
